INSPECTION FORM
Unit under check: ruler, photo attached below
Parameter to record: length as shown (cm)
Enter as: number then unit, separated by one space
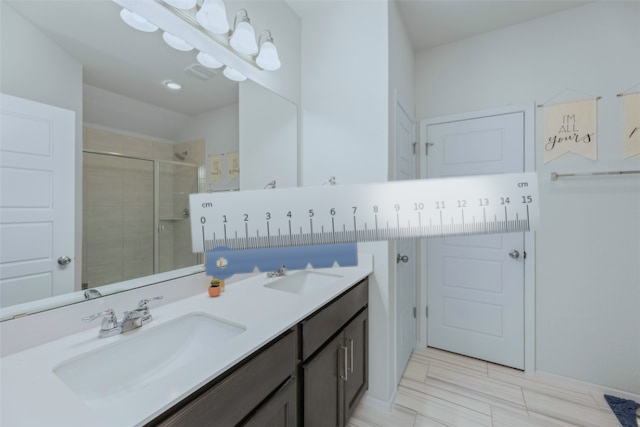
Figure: 7 cm
